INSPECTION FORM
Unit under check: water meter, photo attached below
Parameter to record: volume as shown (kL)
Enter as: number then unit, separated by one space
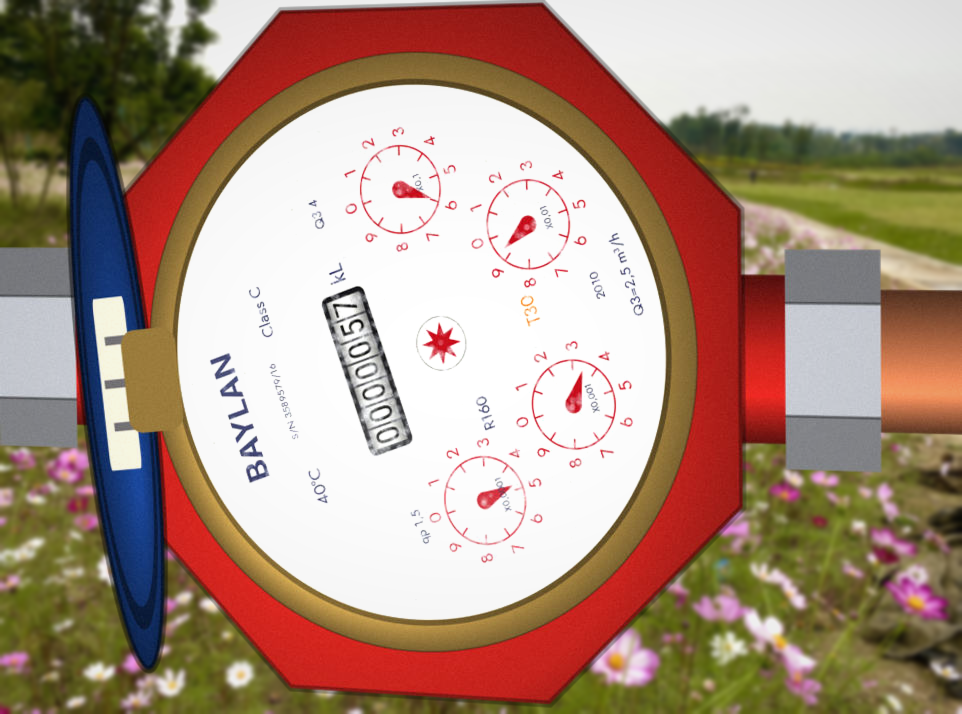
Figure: 57.5934 kL
